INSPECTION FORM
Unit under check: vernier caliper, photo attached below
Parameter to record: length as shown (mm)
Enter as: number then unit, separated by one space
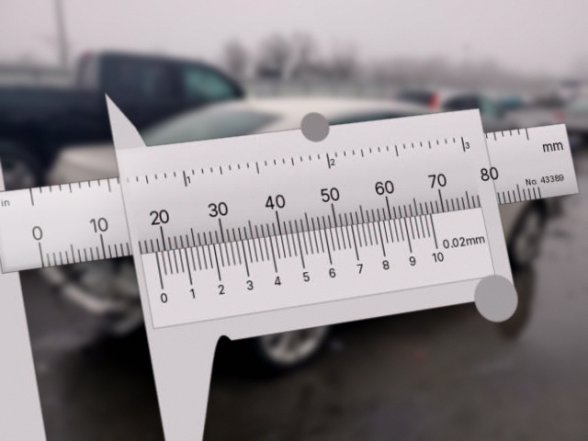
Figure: 18.5 mm
